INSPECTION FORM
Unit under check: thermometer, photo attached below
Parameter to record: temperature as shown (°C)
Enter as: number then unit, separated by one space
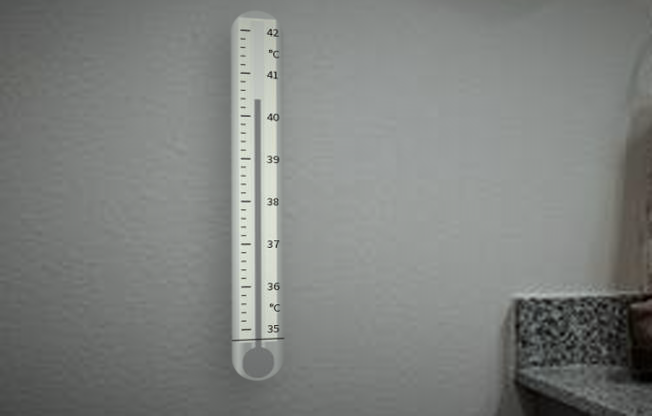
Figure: 40.4 °C
